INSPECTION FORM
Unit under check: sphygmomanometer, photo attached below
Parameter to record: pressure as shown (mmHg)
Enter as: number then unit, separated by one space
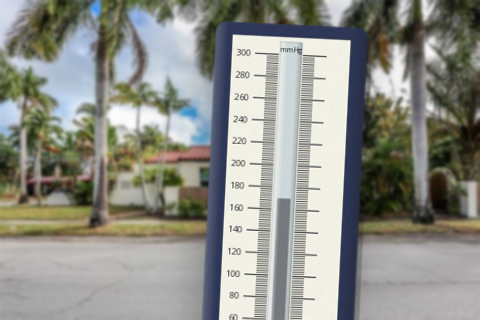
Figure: 170 mmHg
